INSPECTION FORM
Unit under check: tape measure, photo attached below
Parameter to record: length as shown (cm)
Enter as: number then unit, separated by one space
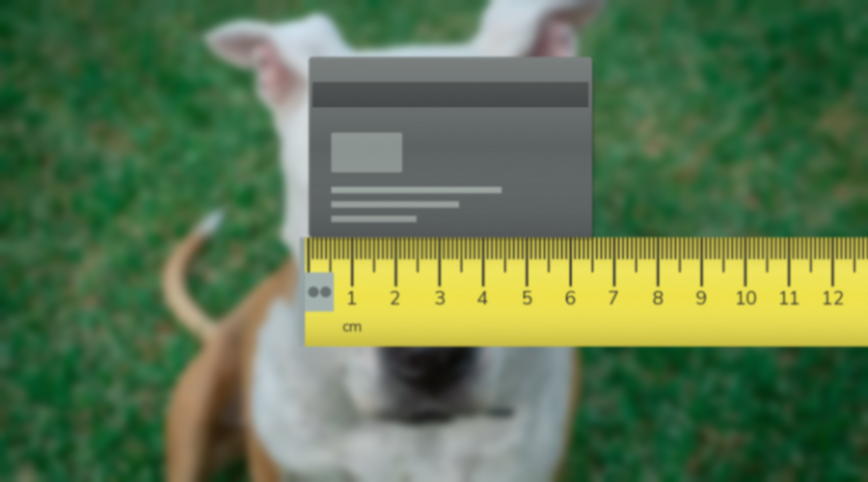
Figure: 6.5 cm
